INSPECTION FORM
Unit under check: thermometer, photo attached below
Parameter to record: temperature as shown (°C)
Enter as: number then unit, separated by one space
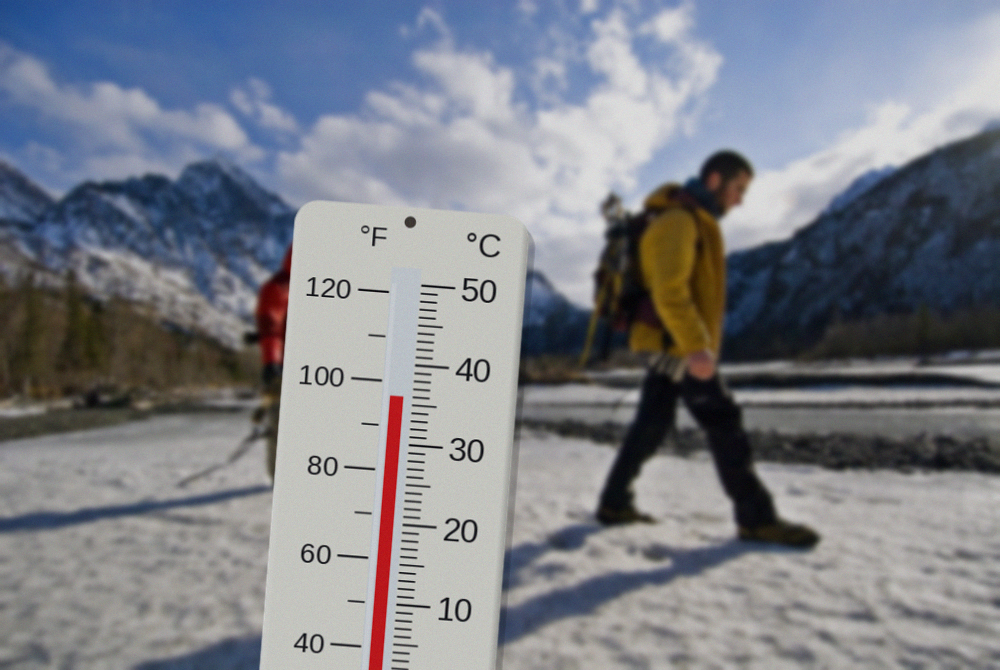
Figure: 36 °C
